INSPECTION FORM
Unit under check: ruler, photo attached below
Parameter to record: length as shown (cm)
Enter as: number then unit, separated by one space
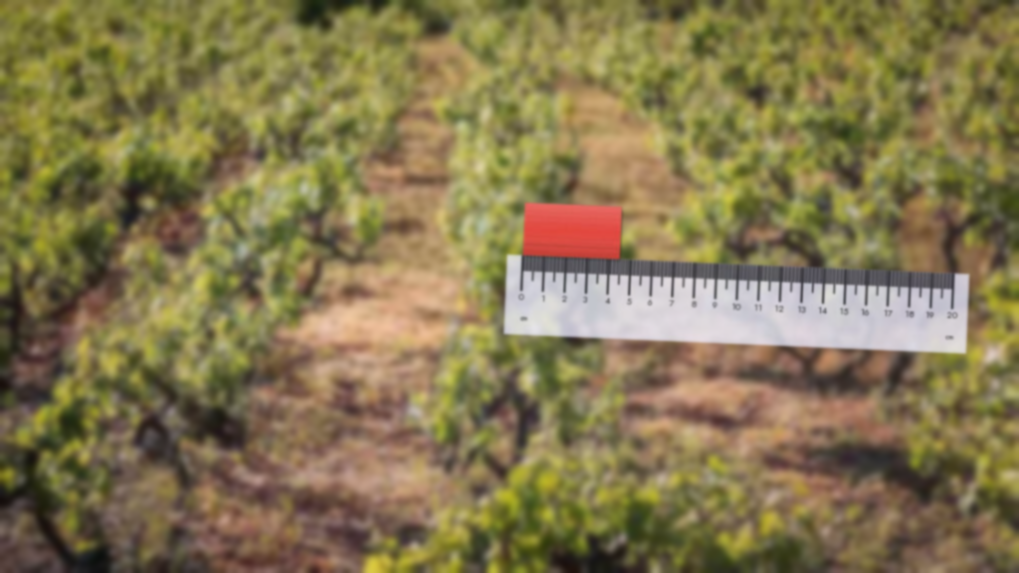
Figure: 4.5 cm
